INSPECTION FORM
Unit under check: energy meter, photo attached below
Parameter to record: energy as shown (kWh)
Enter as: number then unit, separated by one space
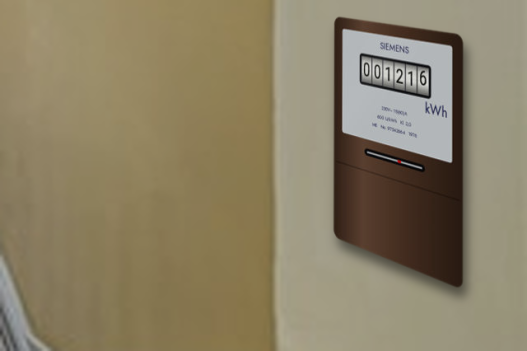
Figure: 1216 kWh
